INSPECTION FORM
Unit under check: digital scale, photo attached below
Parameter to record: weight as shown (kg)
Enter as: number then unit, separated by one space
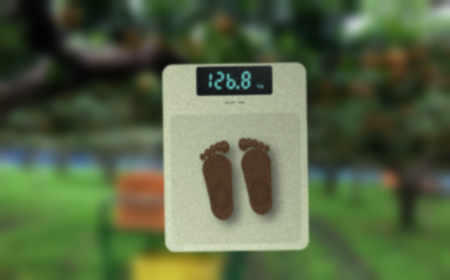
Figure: 126.8 kg
